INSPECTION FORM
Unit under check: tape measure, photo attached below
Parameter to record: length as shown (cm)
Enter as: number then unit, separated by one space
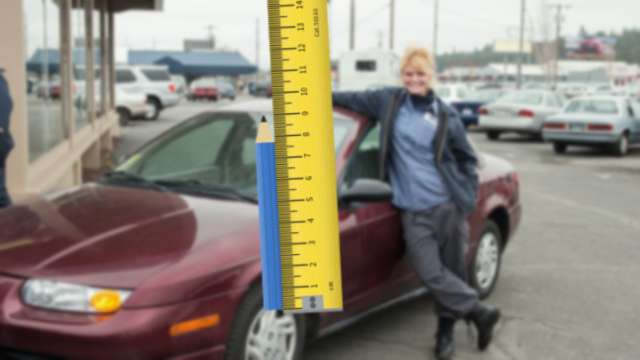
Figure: 9 cm
